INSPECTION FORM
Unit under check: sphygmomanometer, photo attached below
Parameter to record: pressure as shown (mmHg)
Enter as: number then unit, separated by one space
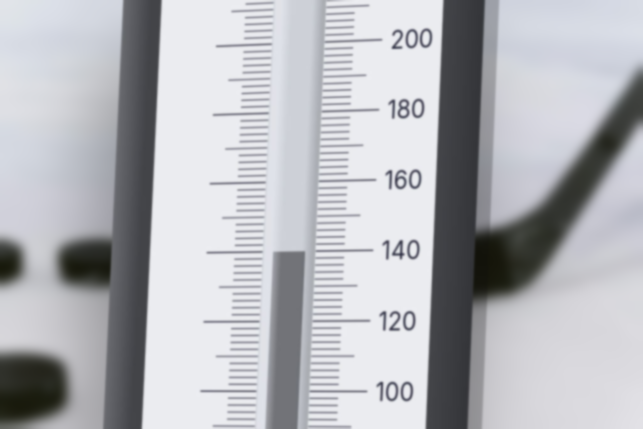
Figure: 140 mmHg
